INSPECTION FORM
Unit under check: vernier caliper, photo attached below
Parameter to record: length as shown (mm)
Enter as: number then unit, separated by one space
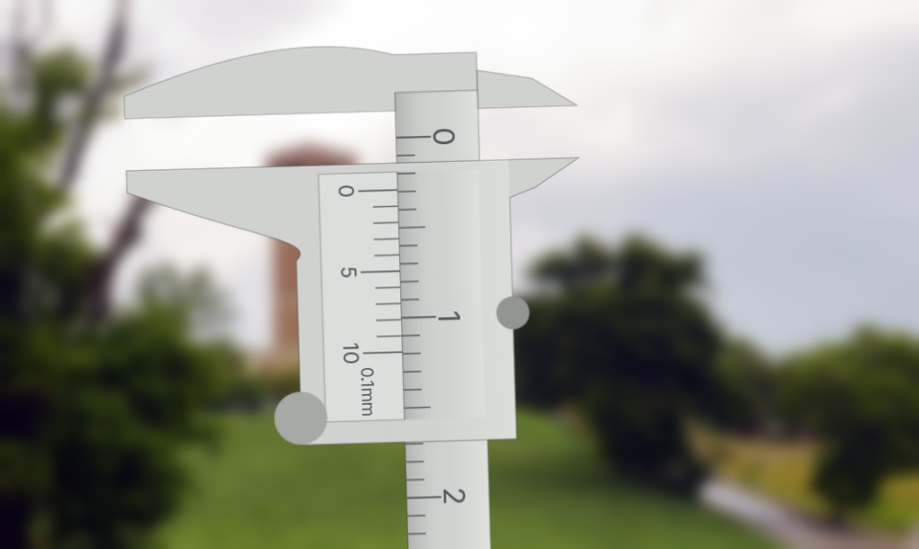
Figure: 2.9 mm
